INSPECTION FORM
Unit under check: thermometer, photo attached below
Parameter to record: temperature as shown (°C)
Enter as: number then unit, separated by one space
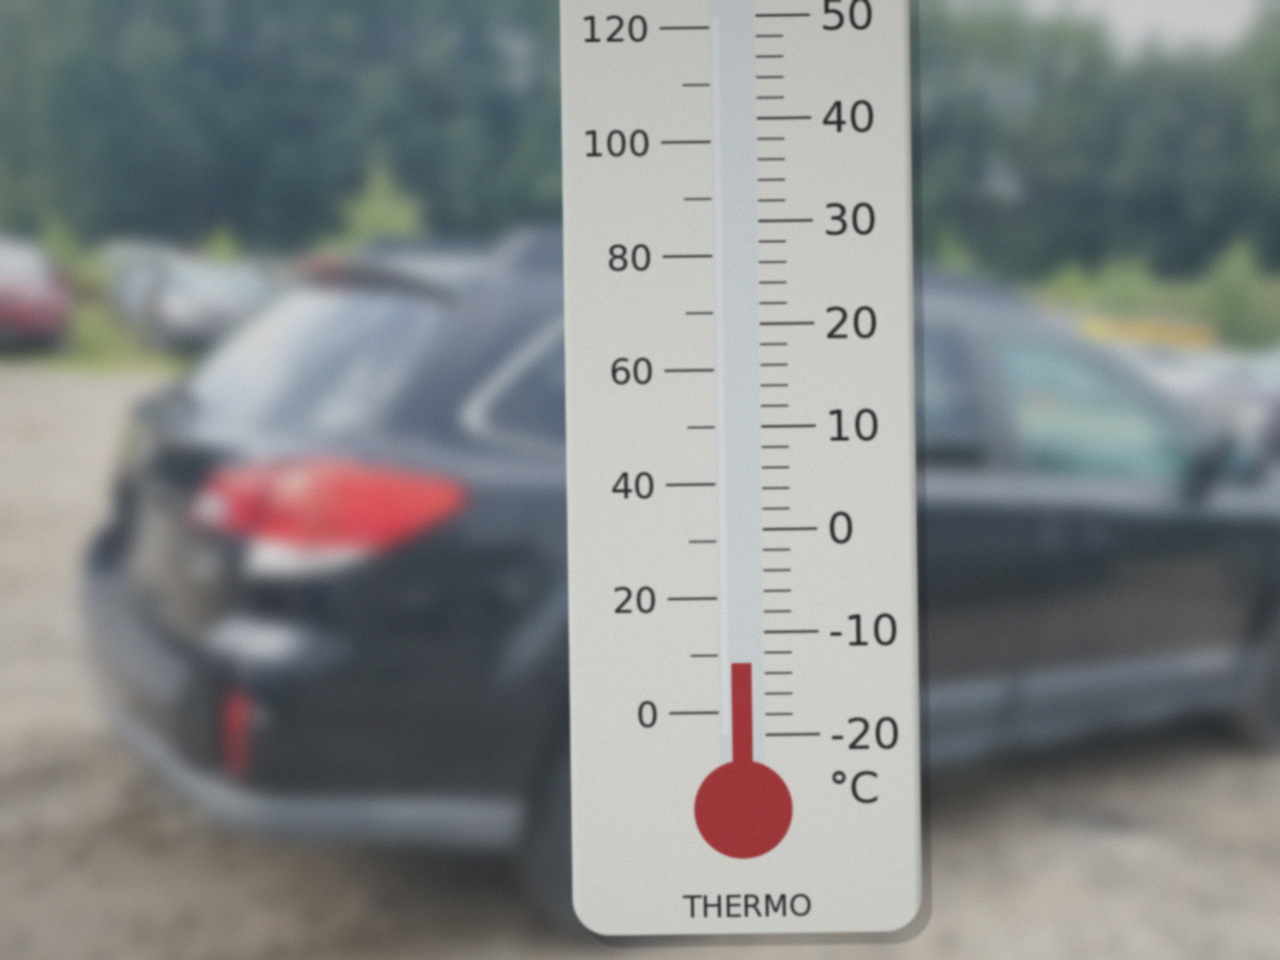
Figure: -13 °C
